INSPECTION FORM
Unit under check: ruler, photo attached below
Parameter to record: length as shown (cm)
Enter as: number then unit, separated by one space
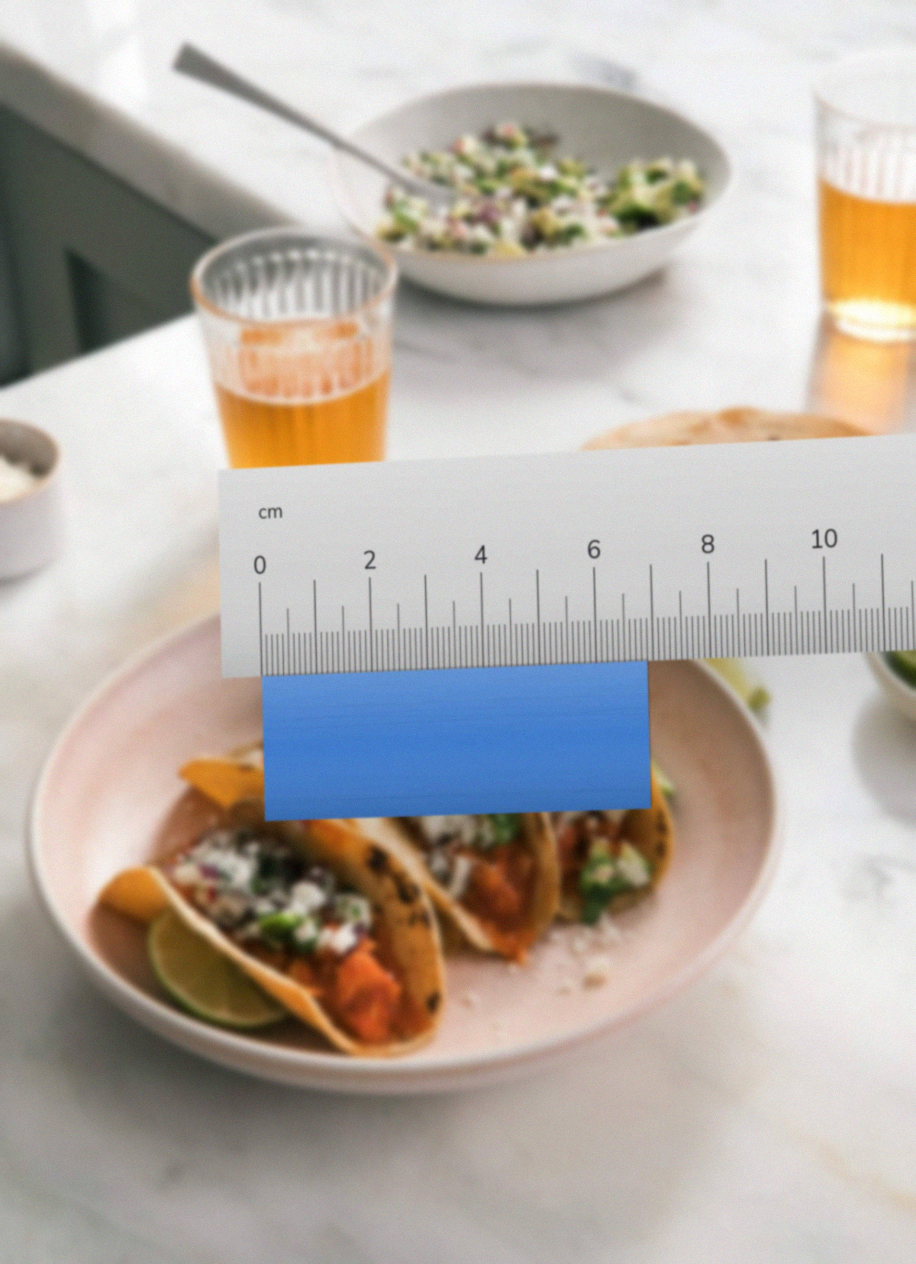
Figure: 6.9 cm
